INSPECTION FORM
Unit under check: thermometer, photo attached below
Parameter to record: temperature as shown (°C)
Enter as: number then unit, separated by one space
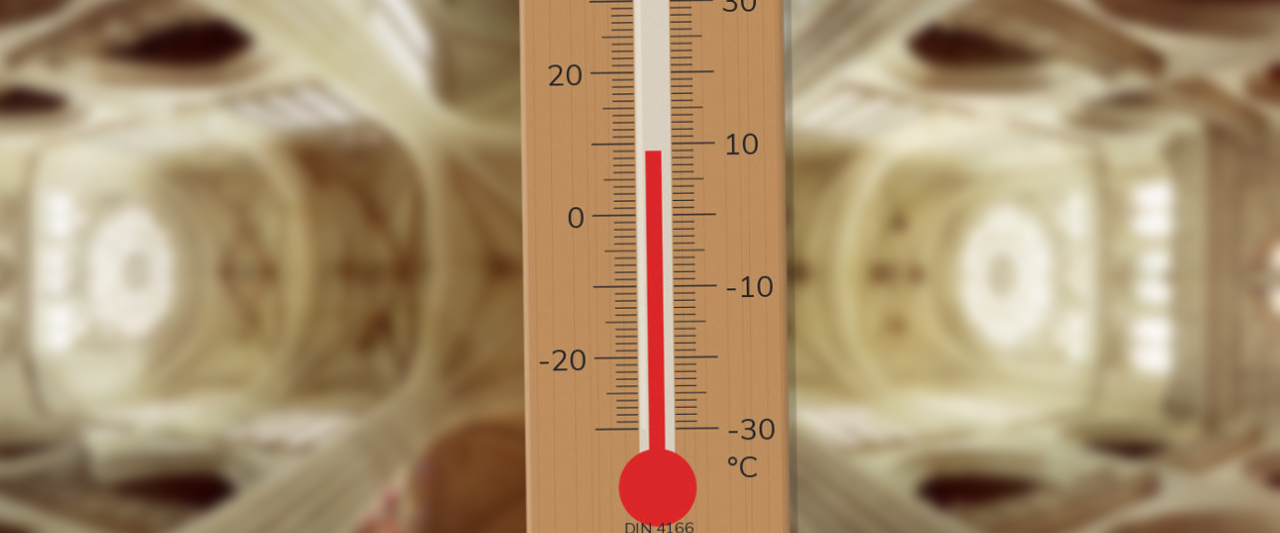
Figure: 9 °C
